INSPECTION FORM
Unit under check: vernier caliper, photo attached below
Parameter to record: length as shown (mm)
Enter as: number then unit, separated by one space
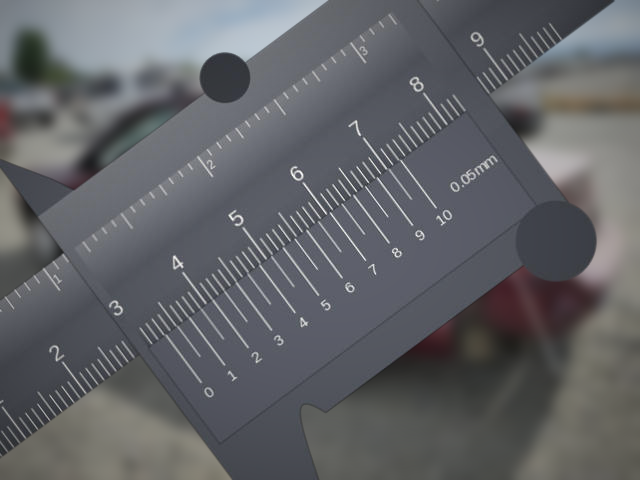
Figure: 33.2 mm
